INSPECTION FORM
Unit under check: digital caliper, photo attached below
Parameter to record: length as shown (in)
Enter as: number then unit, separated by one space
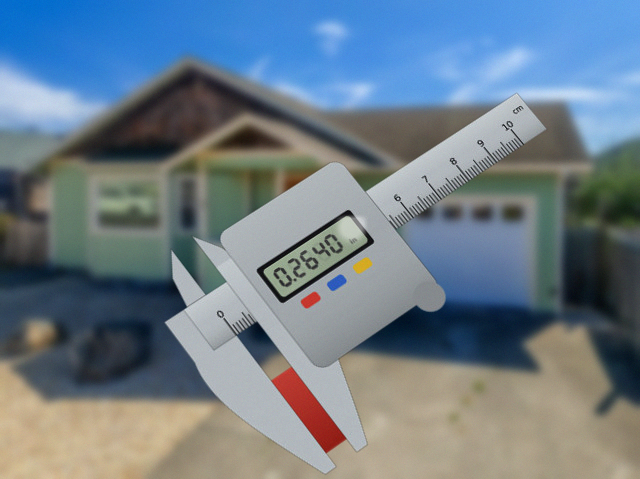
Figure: 0.2640 in
